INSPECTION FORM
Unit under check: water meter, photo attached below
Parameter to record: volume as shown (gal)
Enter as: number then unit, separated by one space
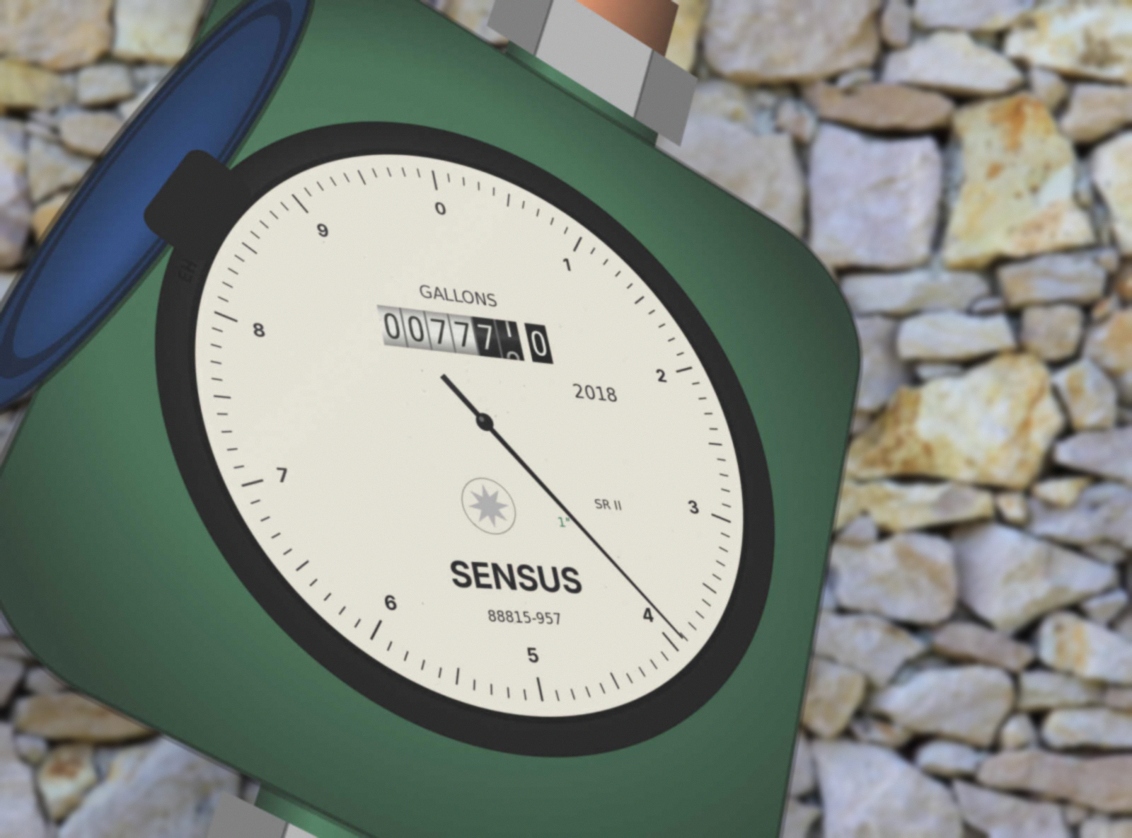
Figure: 77713.9 gal
